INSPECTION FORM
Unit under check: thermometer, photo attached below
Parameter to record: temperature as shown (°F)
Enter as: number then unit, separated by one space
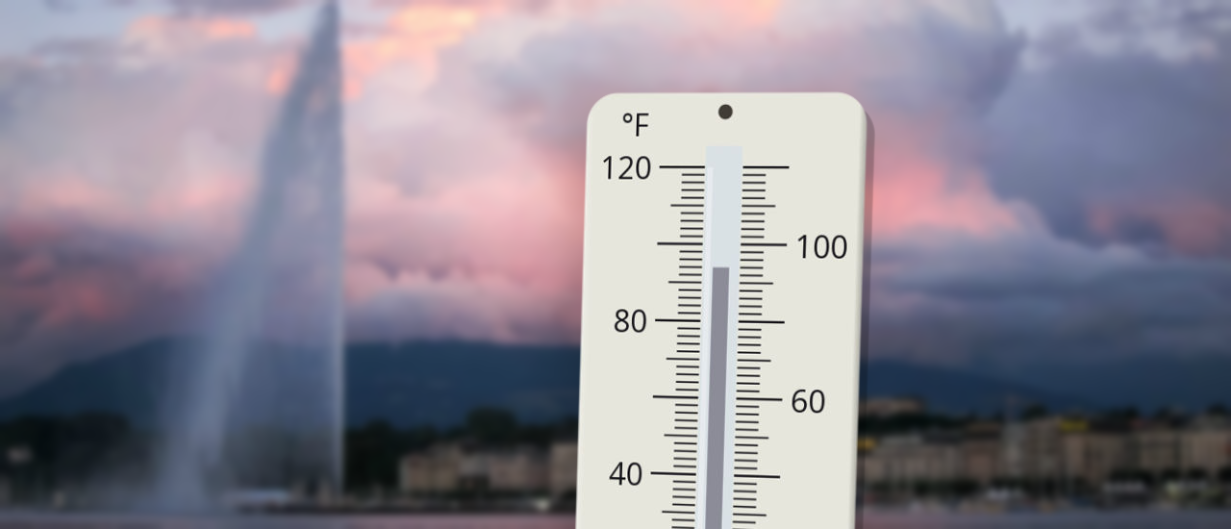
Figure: 94 °F
